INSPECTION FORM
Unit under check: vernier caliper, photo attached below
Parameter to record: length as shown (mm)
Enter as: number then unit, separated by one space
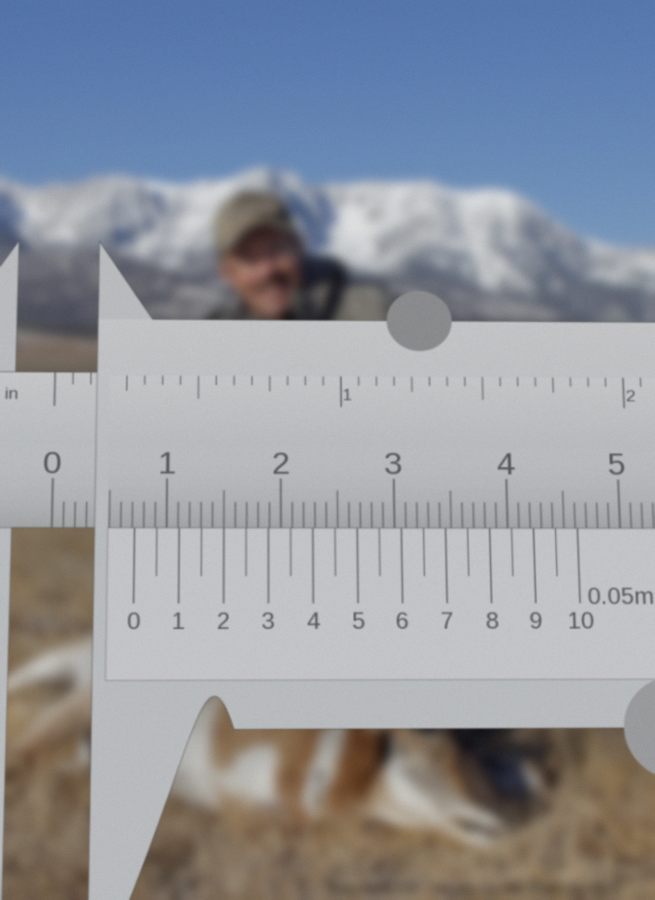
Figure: 7.2 mm
